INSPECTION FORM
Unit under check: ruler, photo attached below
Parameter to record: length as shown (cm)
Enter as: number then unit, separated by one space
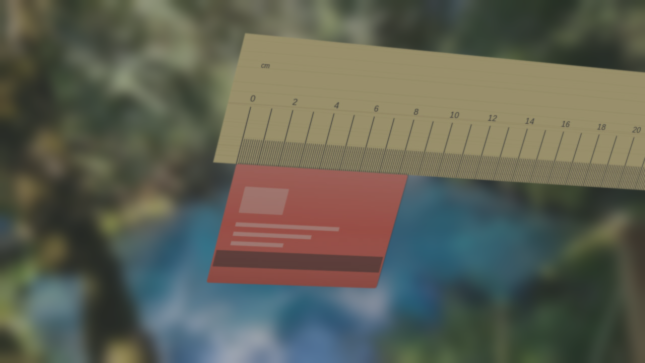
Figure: 8.5 cm
